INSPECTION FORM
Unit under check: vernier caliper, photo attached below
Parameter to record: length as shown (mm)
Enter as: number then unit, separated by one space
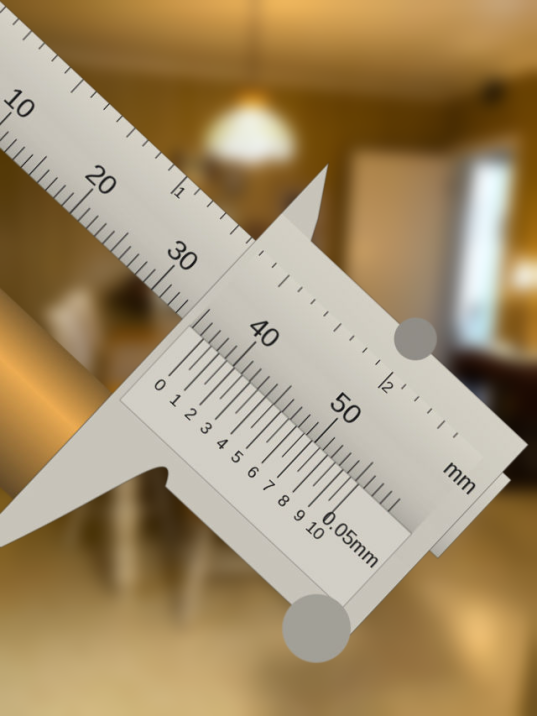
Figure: 36.4 mm
